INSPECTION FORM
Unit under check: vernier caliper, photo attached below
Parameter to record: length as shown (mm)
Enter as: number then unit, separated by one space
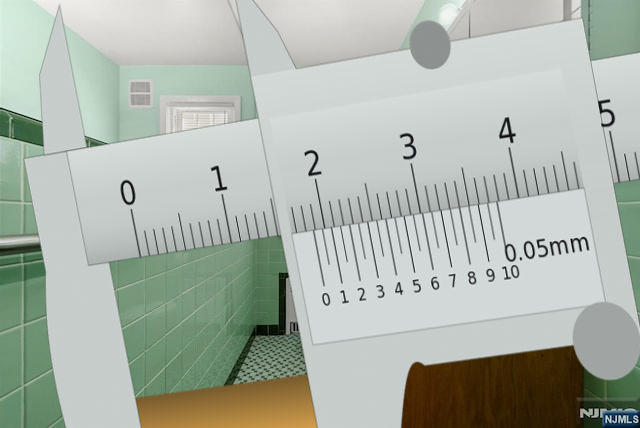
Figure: 18.8 mm
